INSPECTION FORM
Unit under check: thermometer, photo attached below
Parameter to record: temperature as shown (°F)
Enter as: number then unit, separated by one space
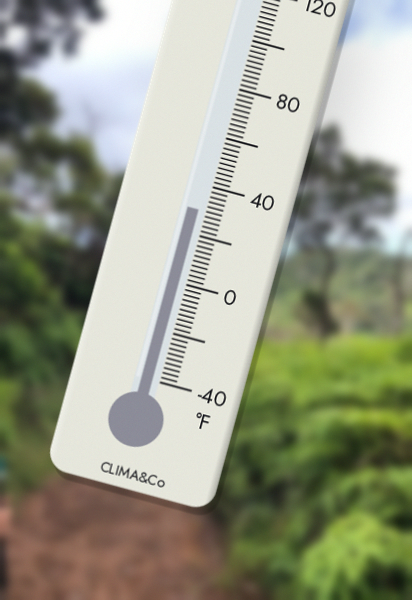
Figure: 30 °F
